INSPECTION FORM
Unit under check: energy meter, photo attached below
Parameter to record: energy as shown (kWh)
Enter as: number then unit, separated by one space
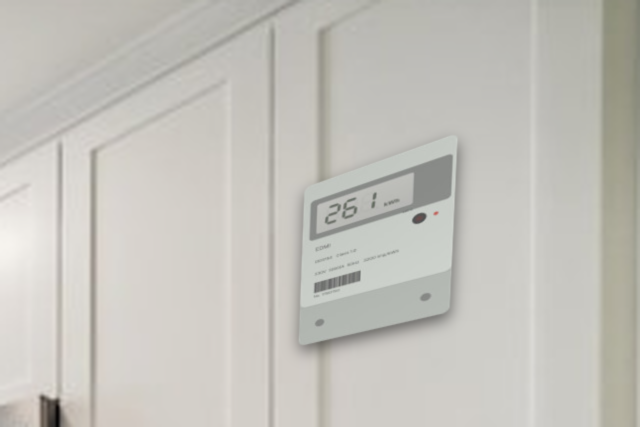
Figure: 261 kWh
